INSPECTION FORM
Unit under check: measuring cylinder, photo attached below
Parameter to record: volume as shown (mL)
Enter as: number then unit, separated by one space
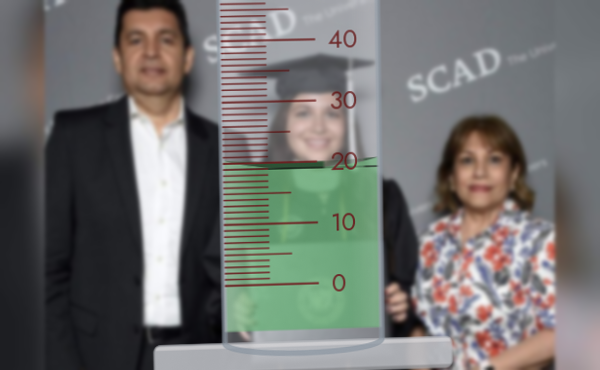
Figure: 19 mL
